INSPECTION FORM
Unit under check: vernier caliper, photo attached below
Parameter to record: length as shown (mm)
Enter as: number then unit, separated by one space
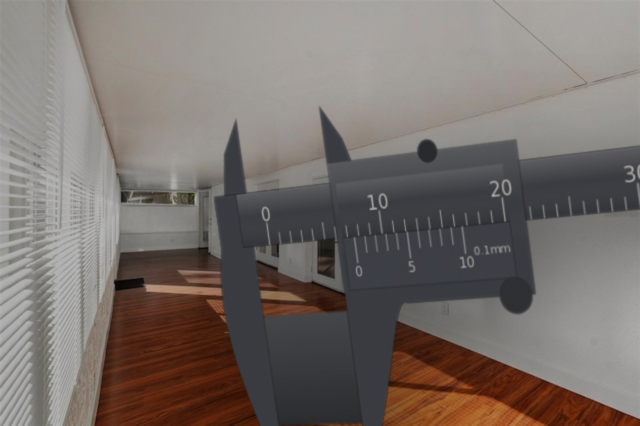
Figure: 7.6 mm
